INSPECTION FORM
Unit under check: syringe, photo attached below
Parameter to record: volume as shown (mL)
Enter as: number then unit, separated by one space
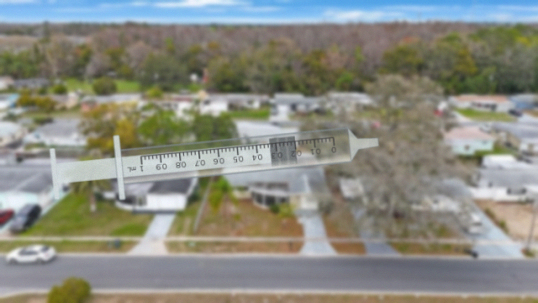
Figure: 0.2 mL
